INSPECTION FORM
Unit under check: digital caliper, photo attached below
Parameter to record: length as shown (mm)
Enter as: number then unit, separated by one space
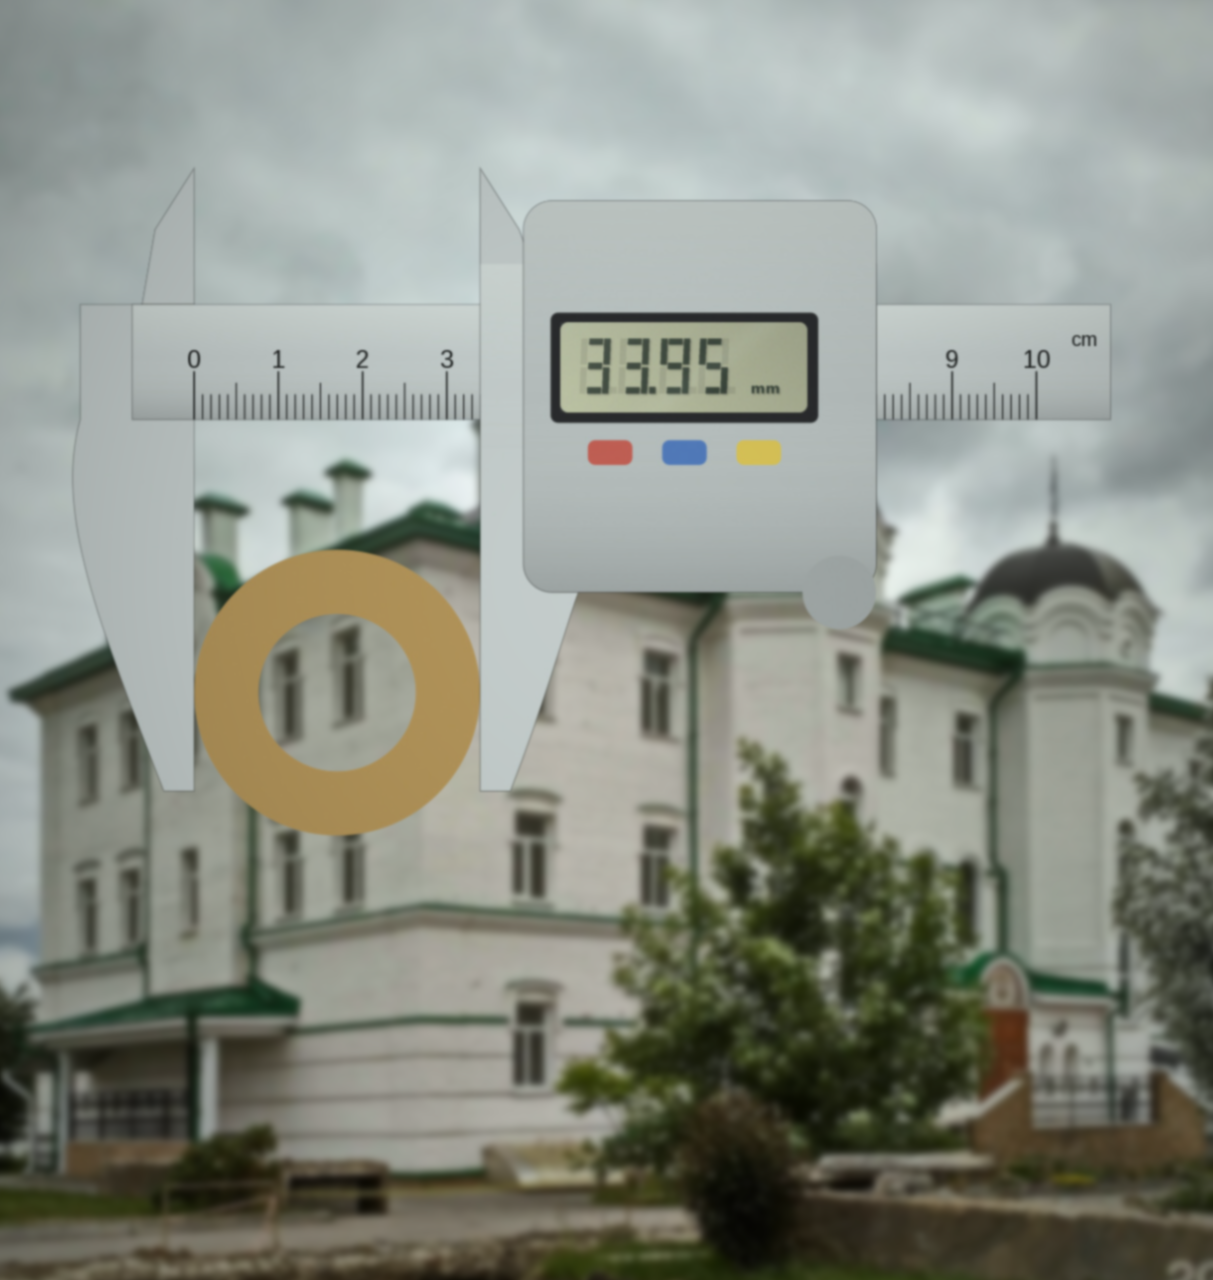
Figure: 33.95 mm
